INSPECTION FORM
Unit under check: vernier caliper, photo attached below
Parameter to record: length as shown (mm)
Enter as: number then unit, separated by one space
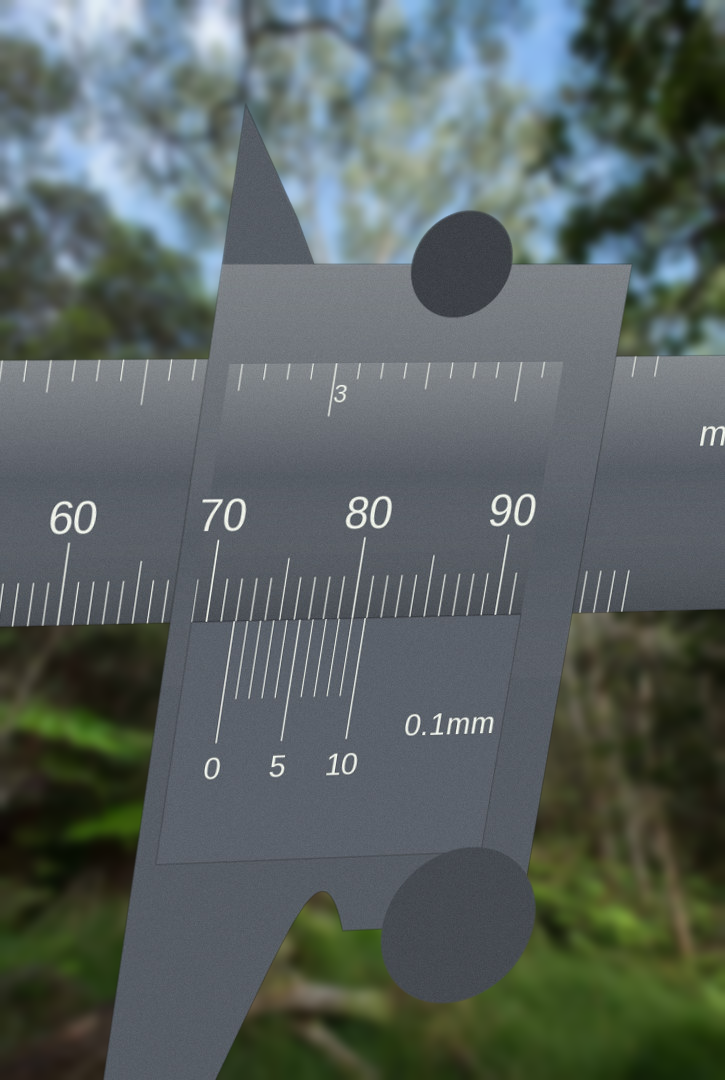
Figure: 71.9 mm
